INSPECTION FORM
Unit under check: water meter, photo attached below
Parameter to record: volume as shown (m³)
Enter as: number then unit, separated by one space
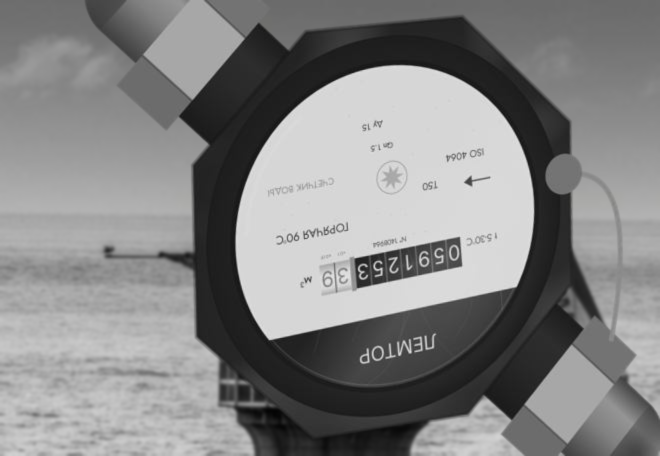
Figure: 591253.39 m³
